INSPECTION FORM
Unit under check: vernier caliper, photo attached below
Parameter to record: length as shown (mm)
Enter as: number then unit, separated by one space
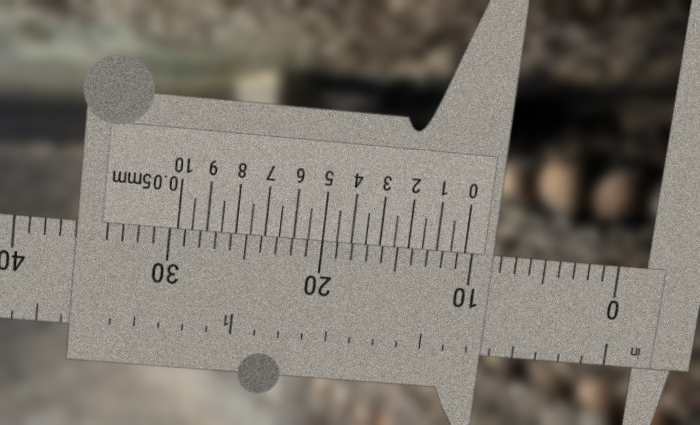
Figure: 10.5 mm
